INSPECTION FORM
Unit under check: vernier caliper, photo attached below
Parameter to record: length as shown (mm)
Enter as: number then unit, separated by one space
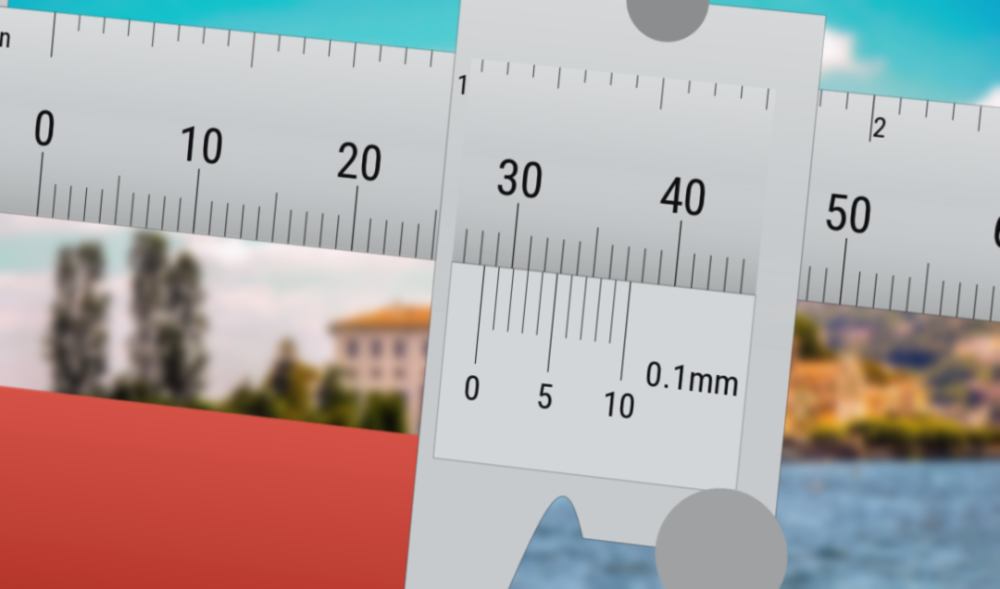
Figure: 28.3 mm
